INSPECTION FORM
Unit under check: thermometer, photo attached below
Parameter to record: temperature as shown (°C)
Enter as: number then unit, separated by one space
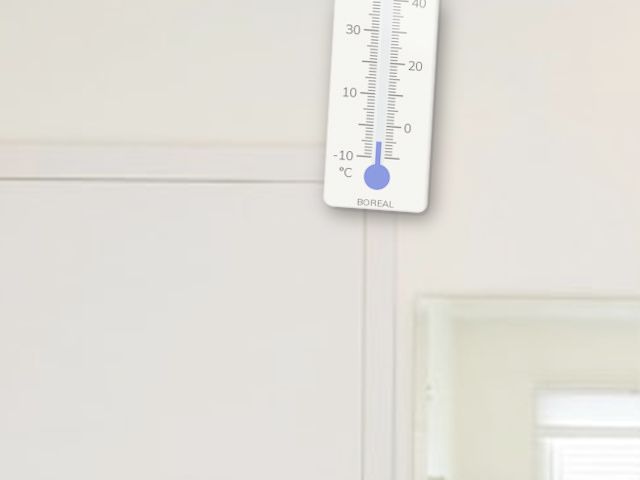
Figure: -5 °C
